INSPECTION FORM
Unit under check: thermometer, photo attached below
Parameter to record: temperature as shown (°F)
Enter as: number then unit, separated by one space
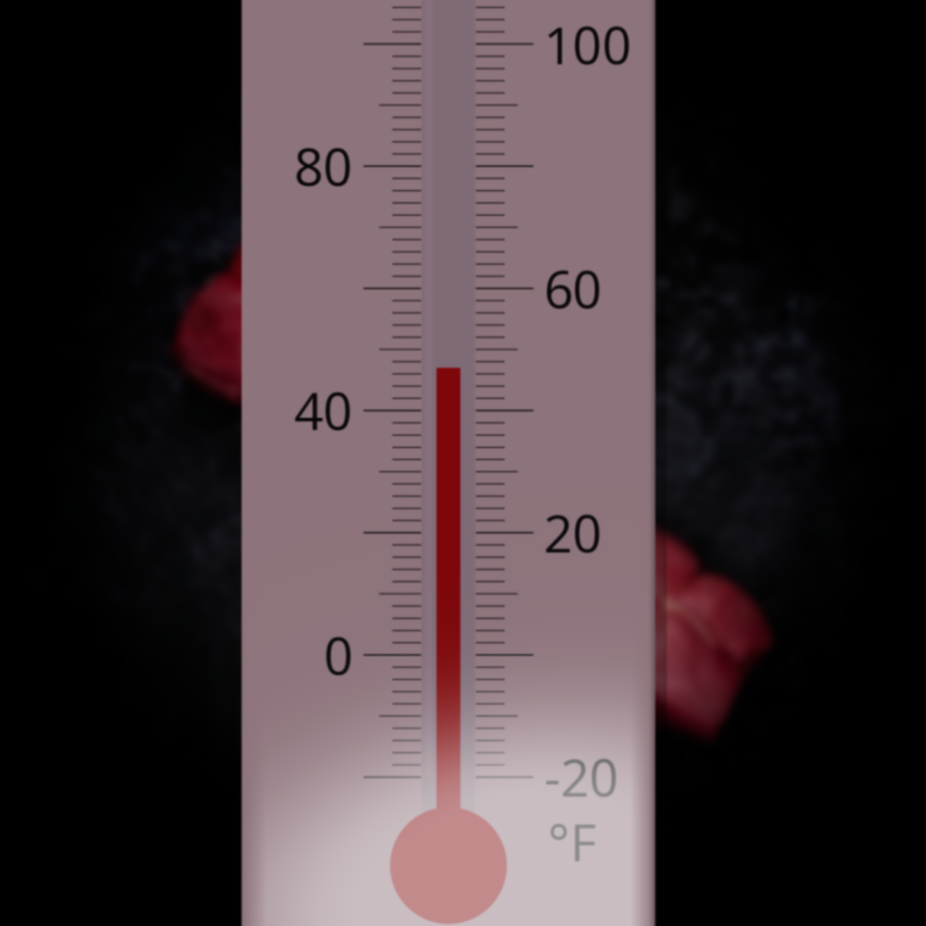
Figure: 47 °F
